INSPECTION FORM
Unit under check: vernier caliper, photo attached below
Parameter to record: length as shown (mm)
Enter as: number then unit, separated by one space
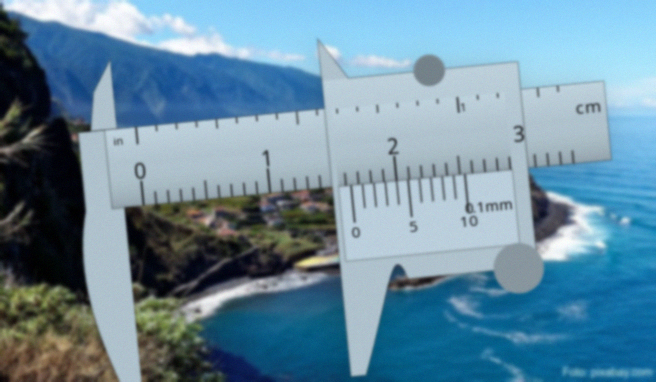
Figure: 16.4 mm
